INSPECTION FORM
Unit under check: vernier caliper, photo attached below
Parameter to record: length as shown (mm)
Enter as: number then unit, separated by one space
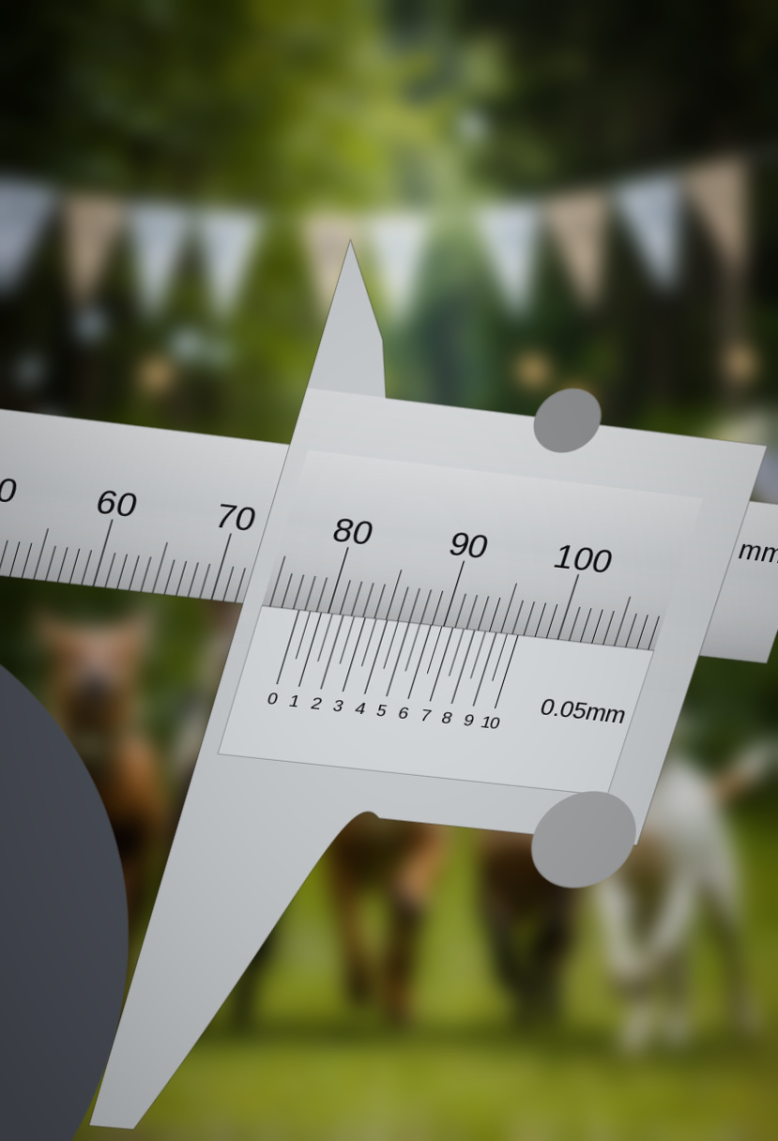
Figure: 77.5 mm
